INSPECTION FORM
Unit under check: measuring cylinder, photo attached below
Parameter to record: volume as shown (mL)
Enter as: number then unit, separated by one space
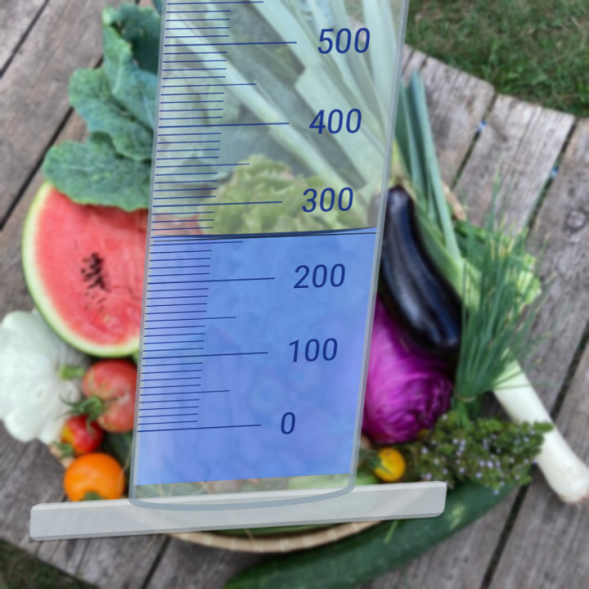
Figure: 255 mL
